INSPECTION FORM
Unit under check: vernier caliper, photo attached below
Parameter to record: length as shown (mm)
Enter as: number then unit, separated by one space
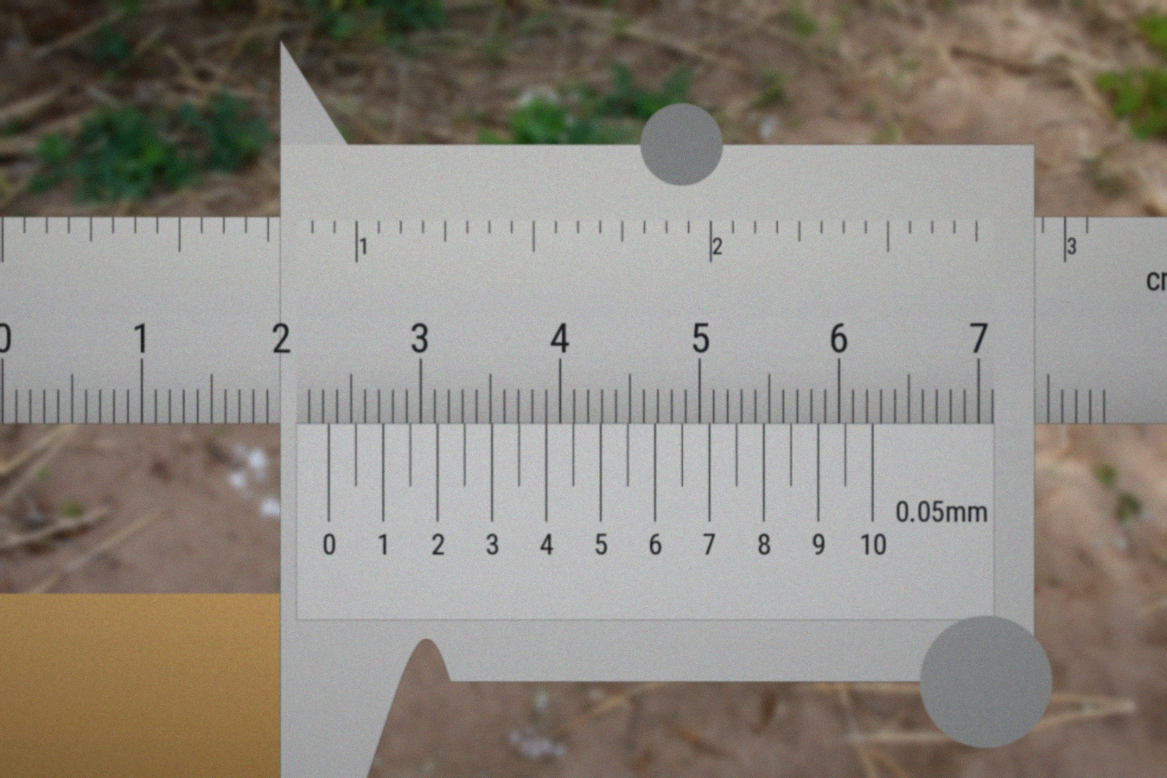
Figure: 23.4 mm
